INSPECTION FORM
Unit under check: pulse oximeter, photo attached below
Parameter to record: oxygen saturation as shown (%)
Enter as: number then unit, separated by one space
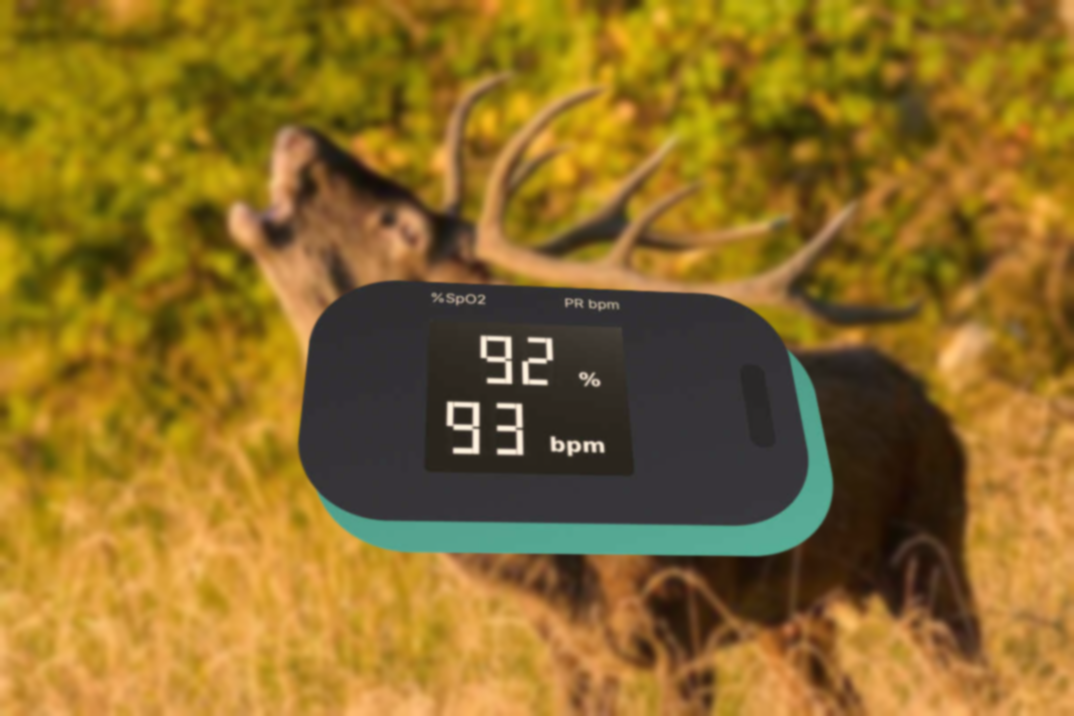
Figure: 92 %
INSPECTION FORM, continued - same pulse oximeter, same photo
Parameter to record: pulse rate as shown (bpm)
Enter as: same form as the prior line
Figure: 93 bpm
